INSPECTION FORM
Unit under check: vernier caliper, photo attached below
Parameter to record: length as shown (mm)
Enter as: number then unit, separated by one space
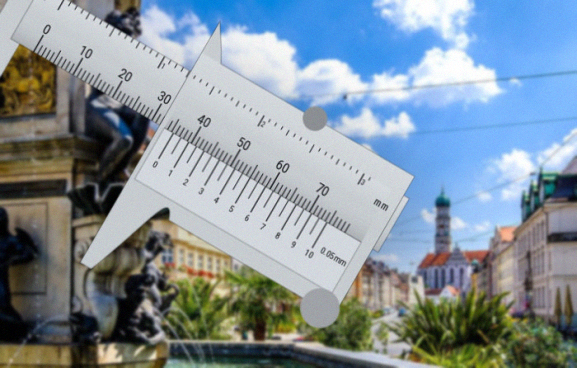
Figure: 35.5 mm
